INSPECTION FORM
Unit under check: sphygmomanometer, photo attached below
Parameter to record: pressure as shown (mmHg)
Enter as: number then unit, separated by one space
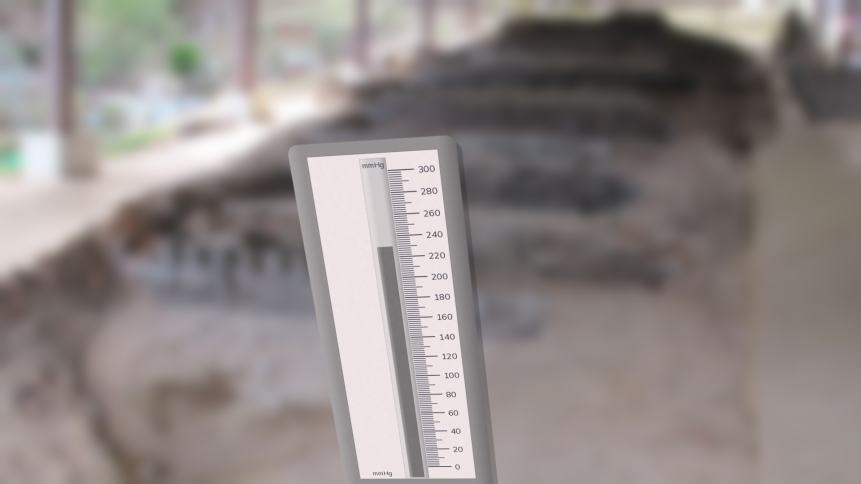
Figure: 230 mmHg
